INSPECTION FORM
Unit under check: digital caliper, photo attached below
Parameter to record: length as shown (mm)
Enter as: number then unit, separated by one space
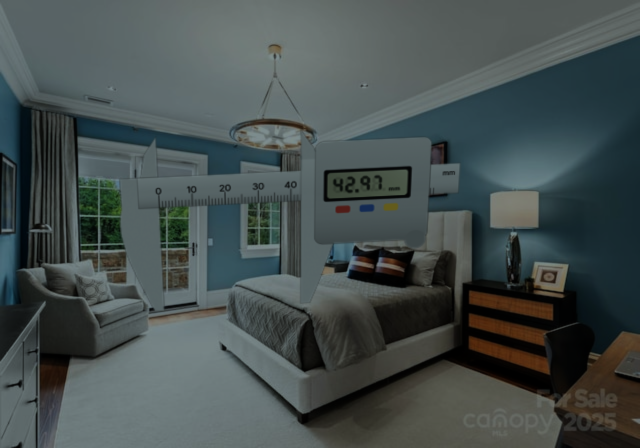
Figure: 42.97 mm
